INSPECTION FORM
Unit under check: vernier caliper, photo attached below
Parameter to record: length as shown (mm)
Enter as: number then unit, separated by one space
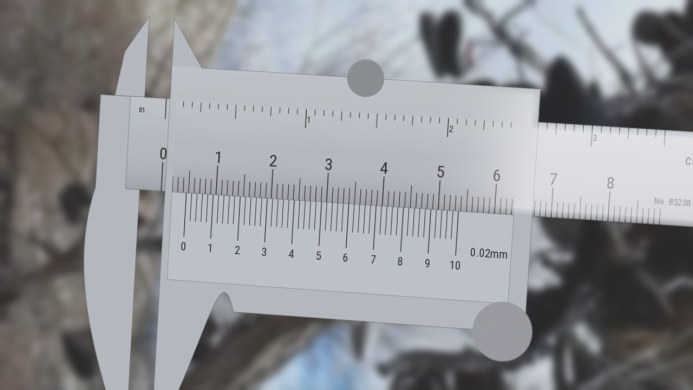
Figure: 4.6 mm
